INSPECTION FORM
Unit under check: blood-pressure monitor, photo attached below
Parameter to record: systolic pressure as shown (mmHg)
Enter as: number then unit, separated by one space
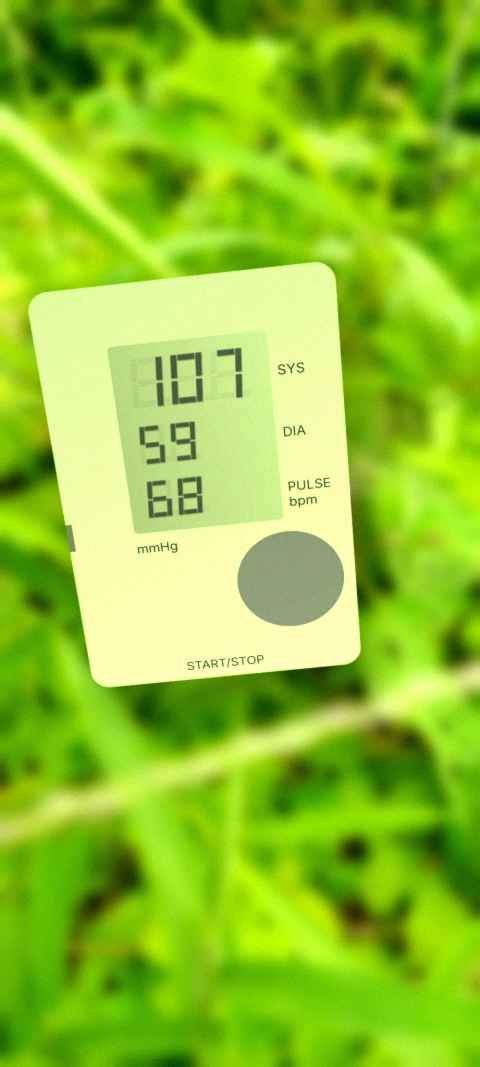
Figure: 107 mmHg
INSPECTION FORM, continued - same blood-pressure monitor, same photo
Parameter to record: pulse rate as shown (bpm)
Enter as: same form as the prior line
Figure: 68 bpm
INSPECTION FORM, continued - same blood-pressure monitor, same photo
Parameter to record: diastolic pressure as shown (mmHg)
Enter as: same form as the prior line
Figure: 59 mmHg
